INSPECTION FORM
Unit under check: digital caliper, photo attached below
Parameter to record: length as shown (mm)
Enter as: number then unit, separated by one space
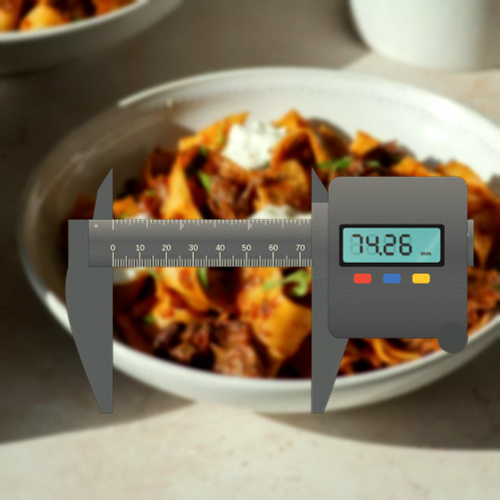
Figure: 74.26 mm
